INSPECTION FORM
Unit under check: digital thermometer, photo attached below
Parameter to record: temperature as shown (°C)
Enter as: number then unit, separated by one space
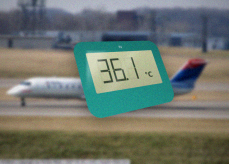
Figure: 36.1 °C
